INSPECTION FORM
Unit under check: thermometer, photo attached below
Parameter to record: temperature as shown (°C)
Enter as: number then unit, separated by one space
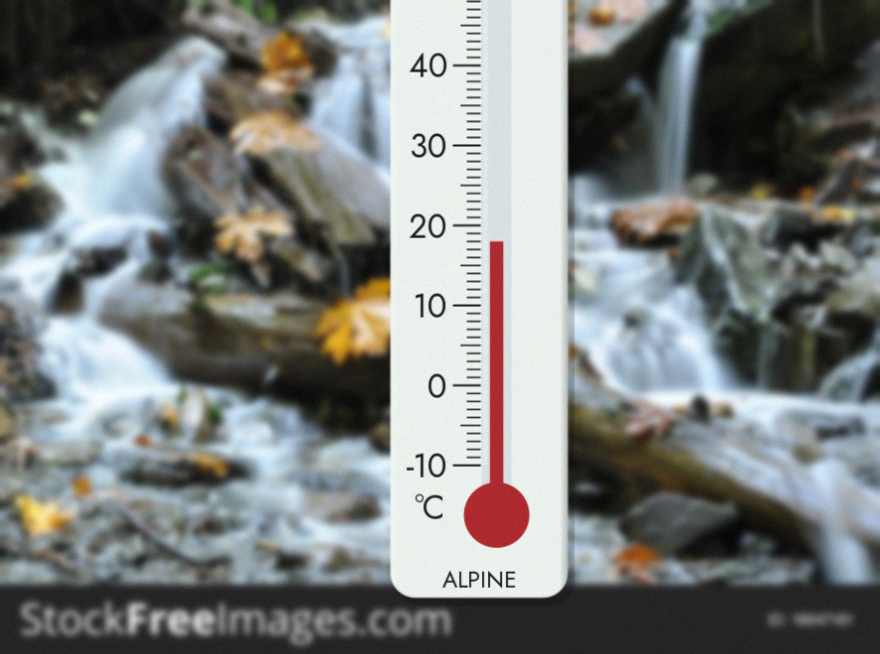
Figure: 18 °C
